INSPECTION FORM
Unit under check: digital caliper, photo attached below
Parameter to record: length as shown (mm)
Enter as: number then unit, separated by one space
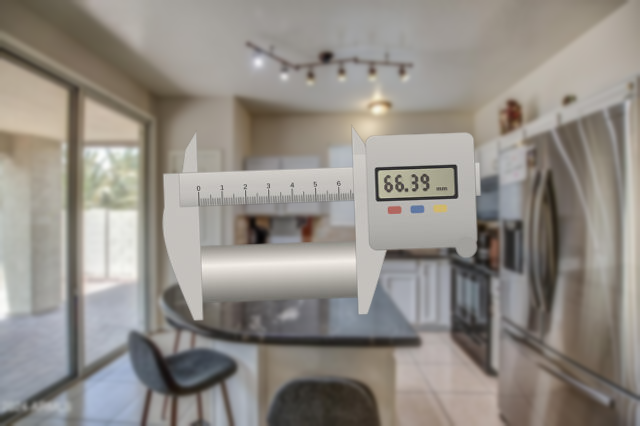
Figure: 66.39 mm
